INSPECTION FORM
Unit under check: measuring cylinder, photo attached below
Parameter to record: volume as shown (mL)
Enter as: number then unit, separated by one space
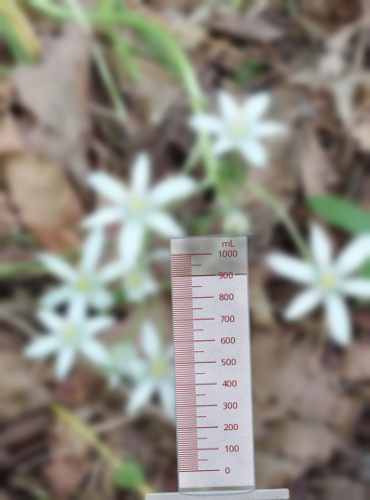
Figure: 900 mL
